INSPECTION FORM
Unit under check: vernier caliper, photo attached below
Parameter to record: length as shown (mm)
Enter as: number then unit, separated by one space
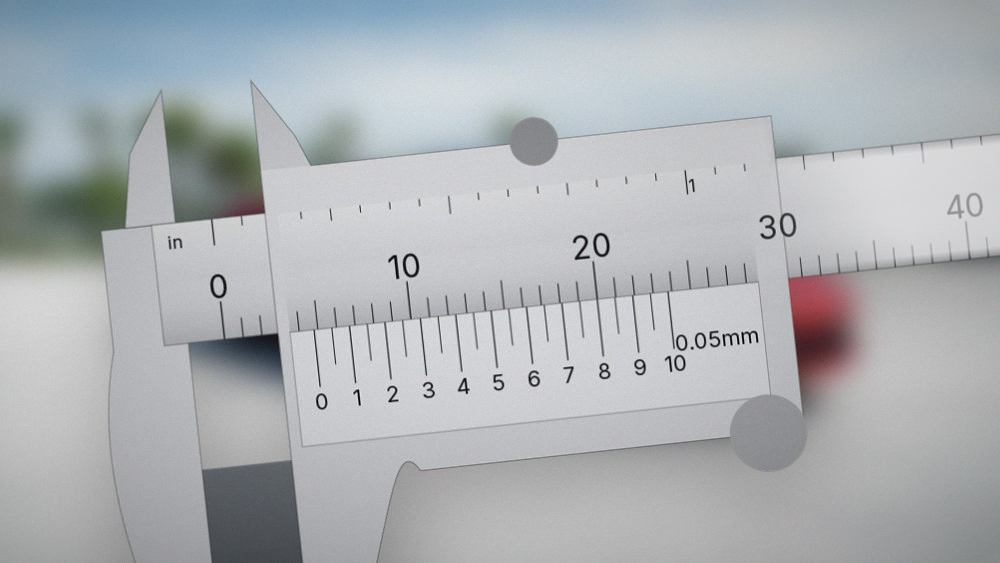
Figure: 4.8 mm
